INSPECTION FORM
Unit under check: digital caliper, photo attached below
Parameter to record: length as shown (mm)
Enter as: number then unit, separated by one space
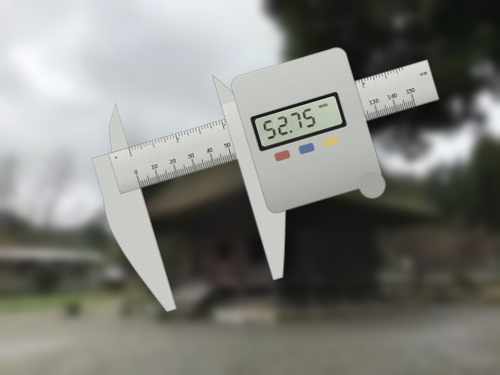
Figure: 52.75 mm
